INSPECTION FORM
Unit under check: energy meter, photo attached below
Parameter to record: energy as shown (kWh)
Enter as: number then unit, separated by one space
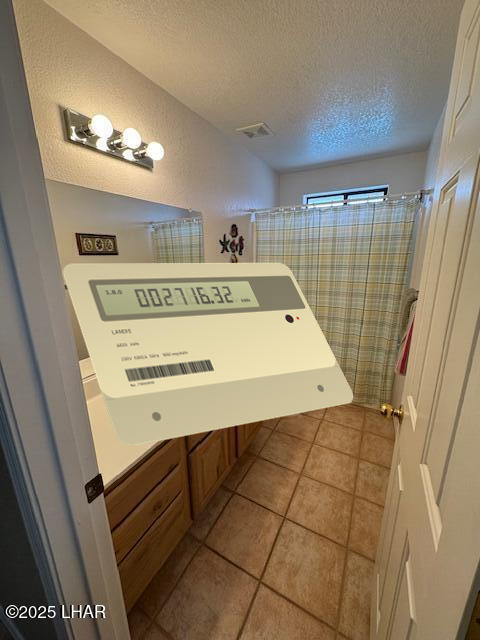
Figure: 2716.32 kWh
